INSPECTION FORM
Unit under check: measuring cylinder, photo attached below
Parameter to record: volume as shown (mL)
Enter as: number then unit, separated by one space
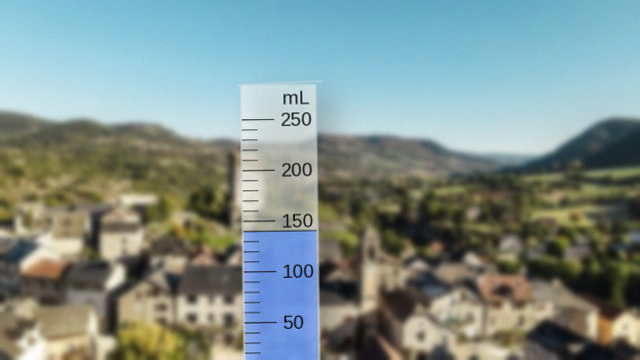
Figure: 140 mL
